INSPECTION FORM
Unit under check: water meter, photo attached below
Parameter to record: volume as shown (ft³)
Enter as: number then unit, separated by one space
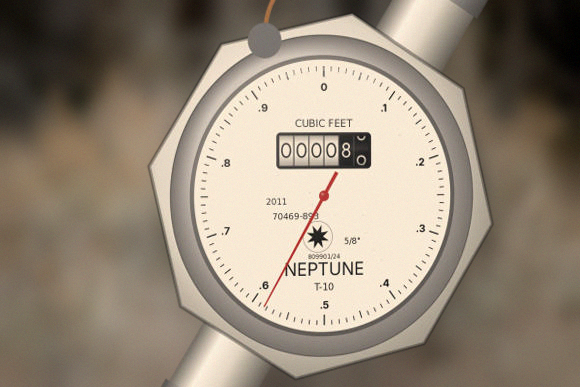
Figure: 88.58 ft³
